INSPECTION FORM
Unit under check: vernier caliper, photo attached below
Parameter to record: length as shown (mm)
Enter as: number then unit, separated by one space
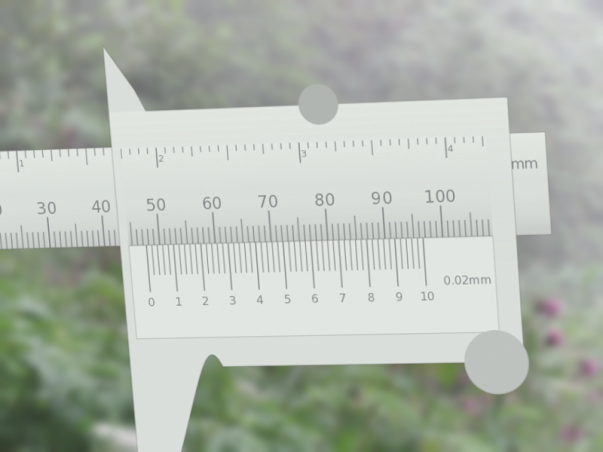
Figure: 47.6 mm
